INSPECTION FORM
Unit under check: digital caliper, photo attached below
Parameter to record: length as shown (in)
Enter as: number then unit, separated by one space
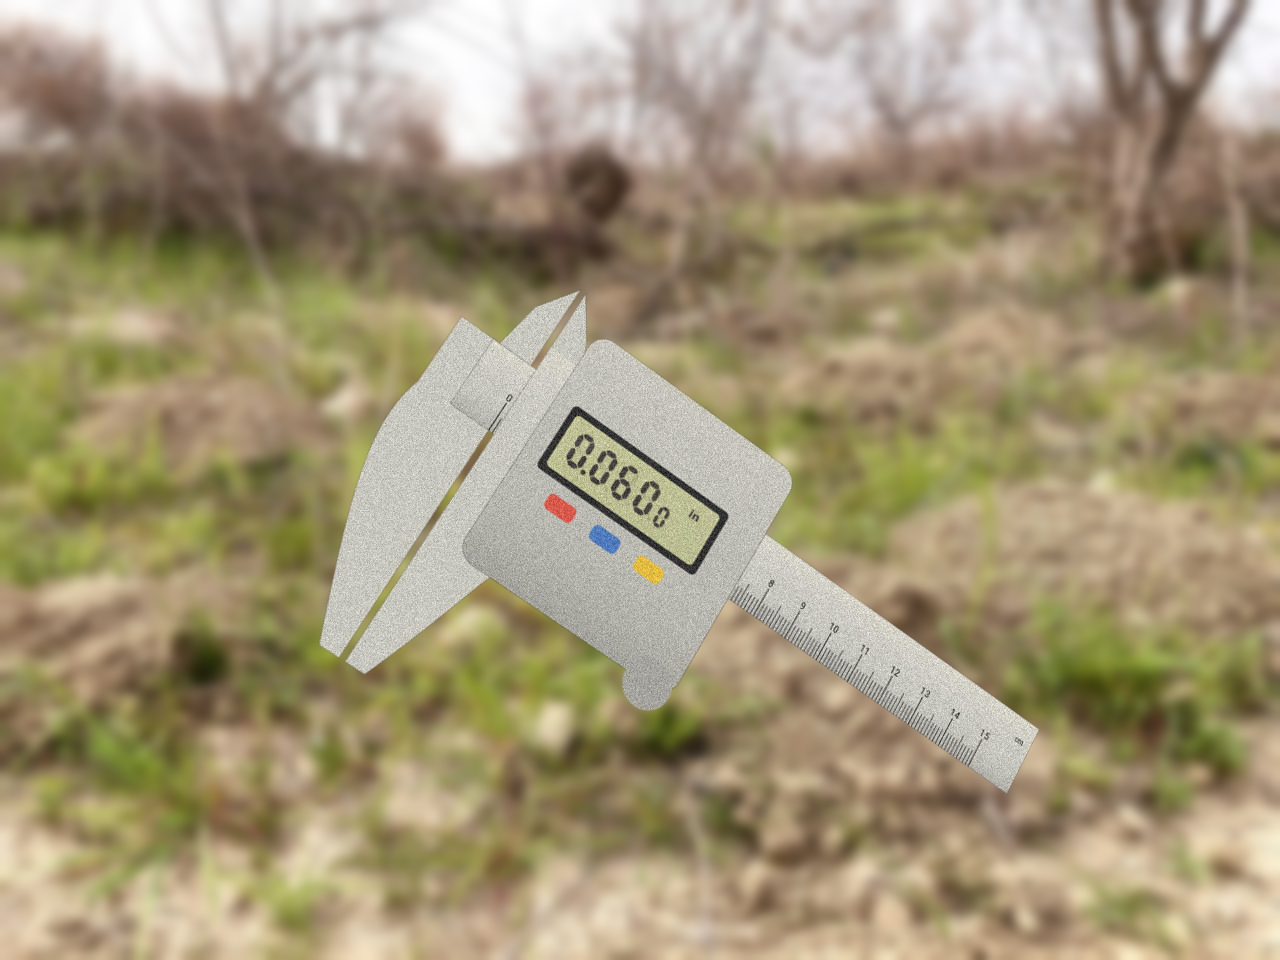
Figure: 0.0600 in
